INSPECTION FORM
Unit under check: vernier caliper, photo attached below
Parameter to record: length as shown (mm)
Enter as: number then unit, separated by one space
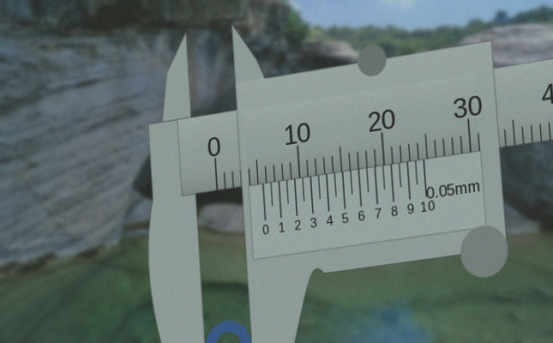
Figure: 5.6 mm
